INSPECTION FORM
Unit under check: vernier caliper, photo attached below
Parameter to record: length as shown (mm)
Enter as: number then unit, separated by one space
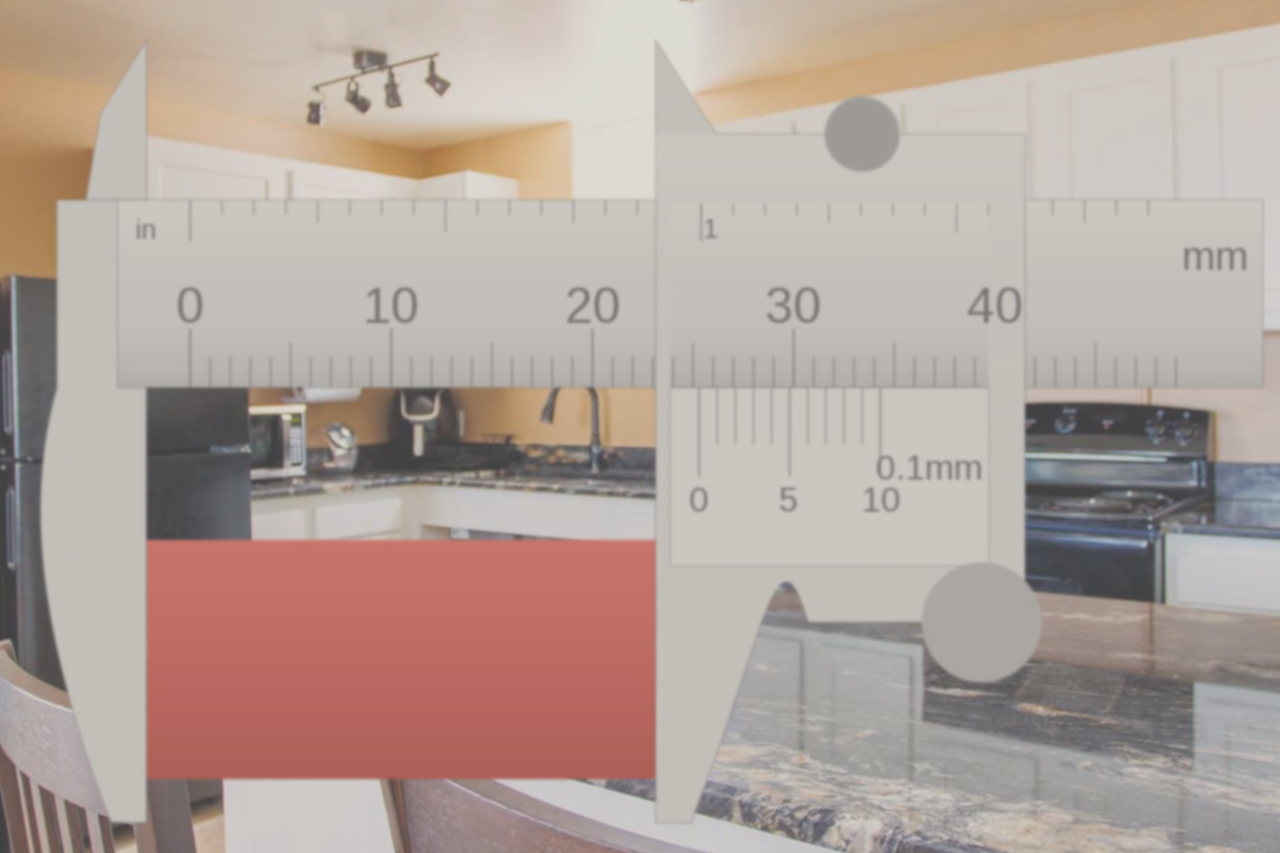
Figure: 25.3 mm
